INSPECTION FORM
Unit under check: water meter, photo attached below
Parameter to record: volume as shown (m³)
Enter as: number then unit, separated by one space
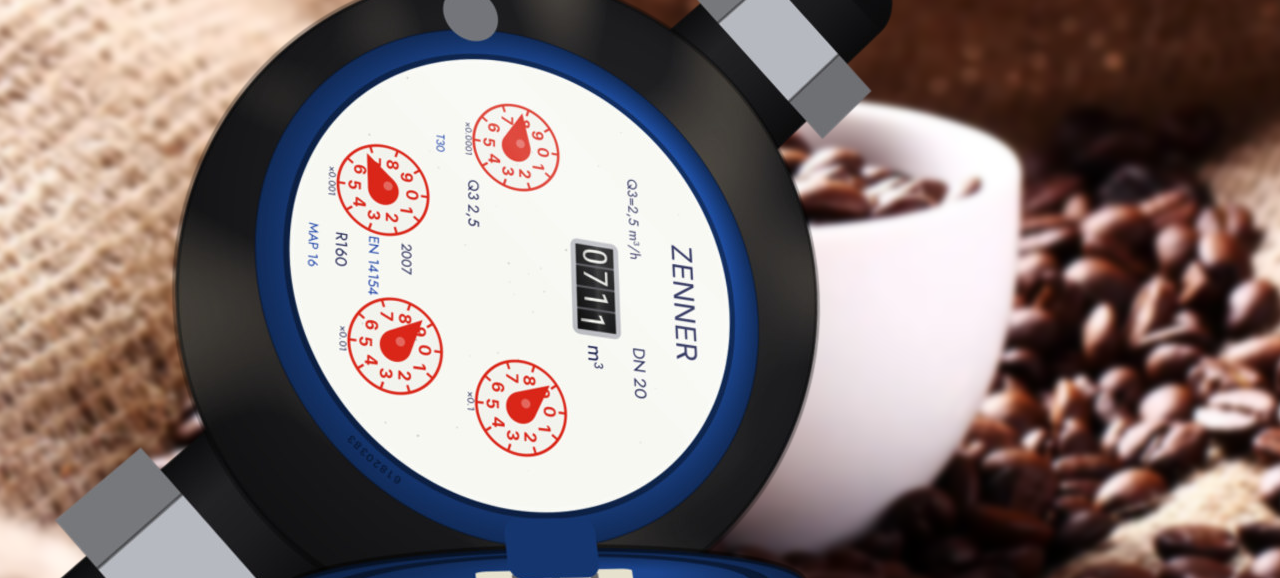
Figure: 710.8867 m³
